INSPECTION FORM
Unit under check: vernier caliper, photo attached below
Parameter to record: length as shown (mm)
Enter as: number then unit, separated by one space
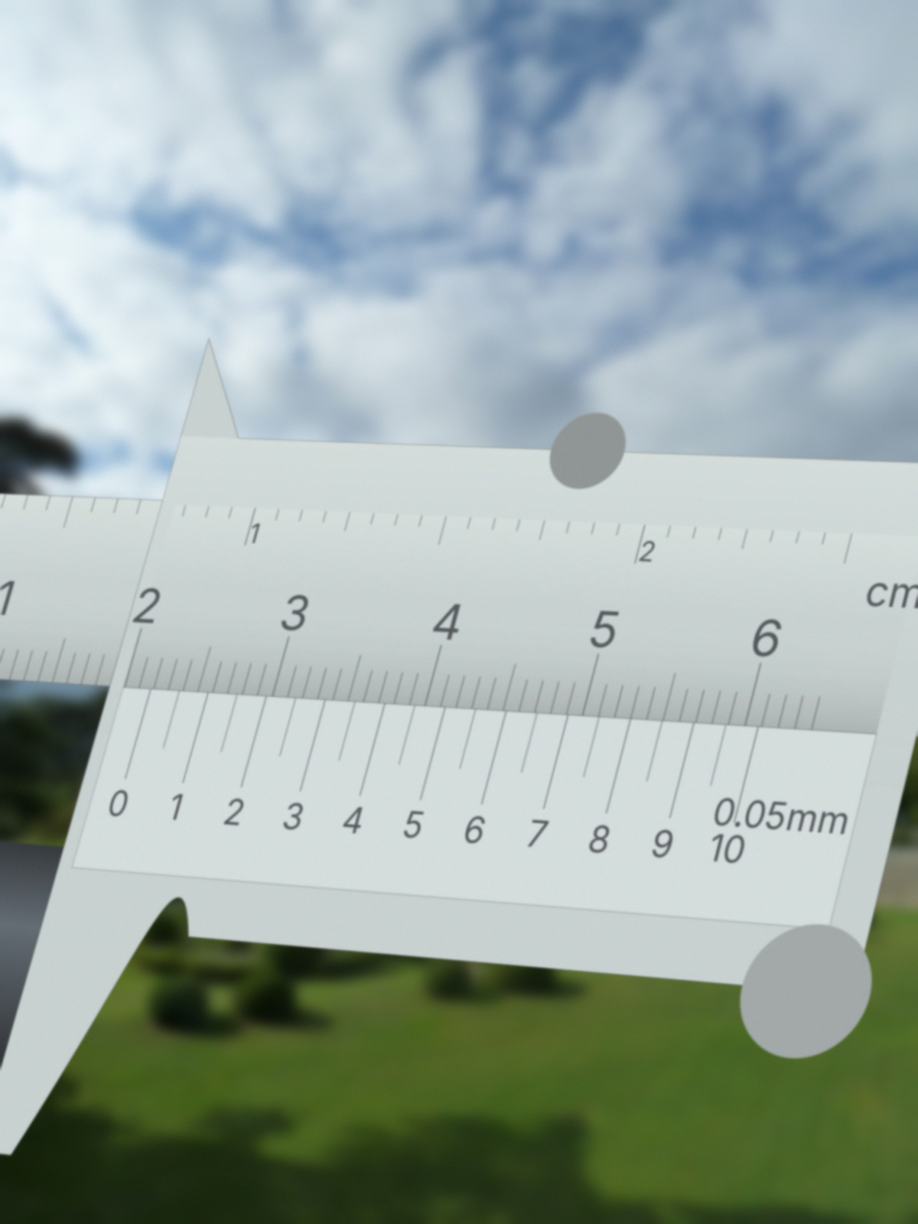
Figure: 21.8 mm
